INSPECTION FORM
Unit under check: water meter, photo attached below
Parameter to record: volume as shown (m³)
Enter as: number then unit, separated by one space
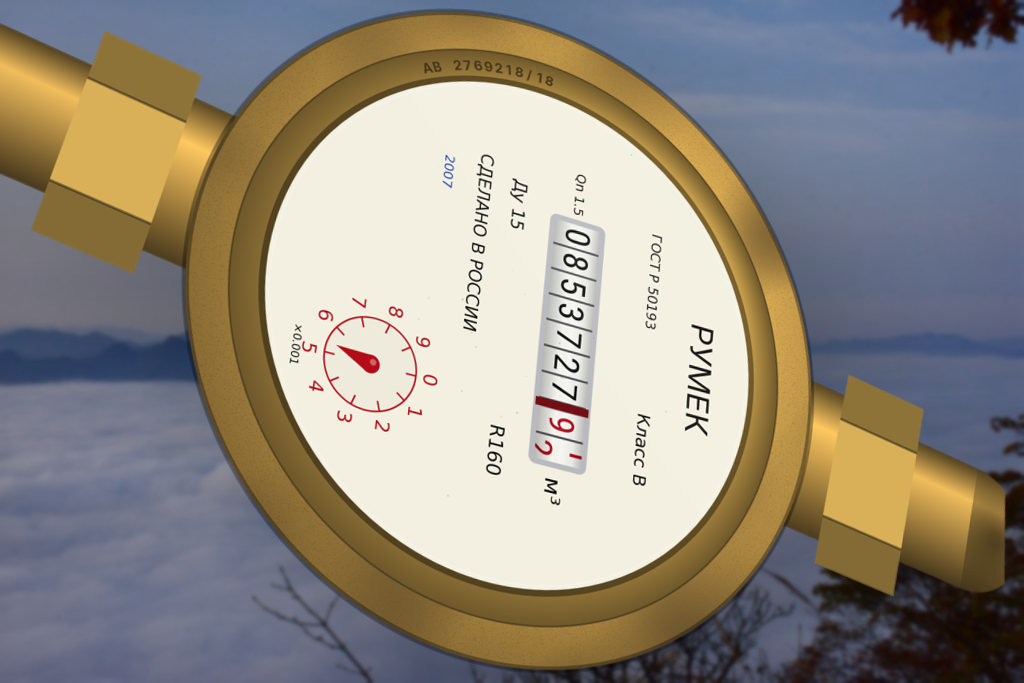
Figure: 853727.915 m³
